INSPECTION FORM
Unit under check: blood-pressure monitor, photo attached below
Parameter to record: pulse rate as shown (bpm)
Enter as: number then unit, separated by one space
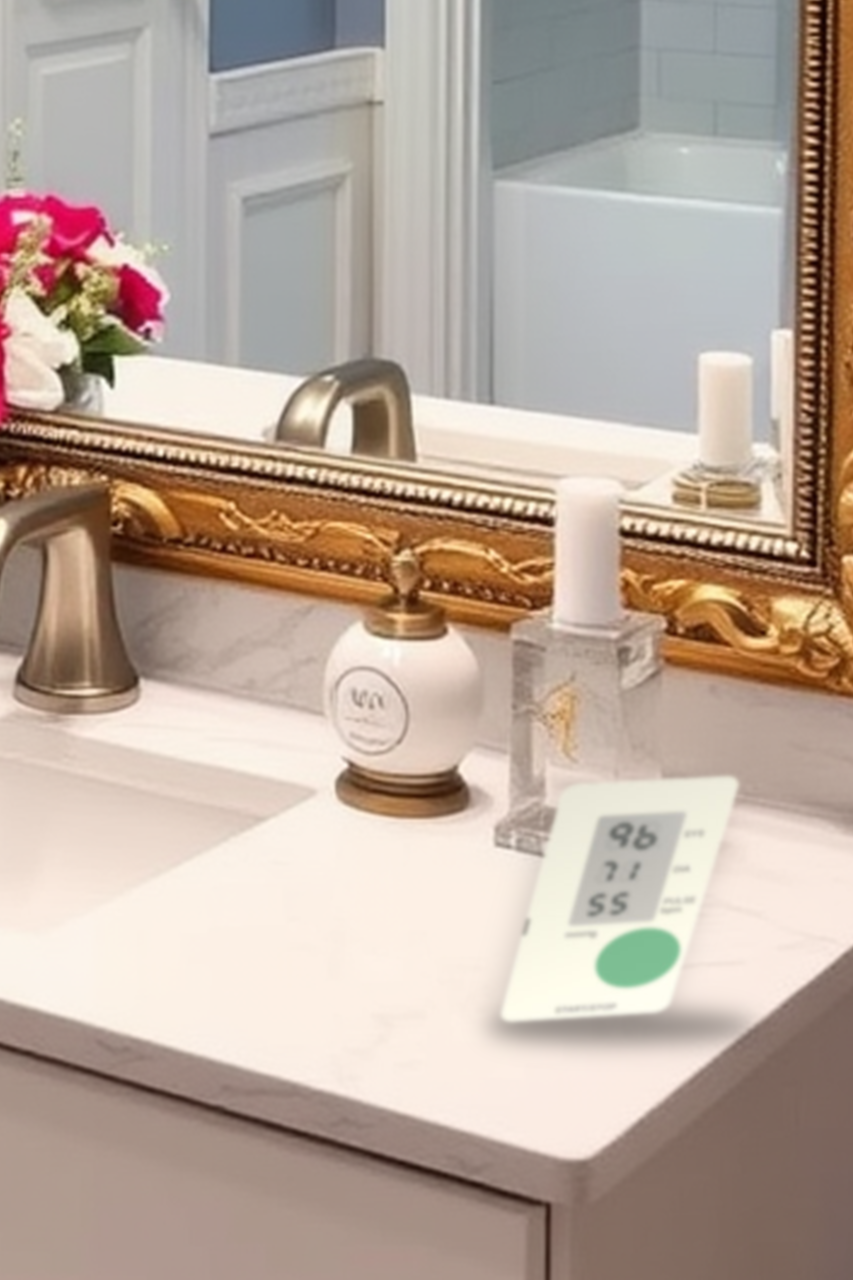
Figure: 55 bpm
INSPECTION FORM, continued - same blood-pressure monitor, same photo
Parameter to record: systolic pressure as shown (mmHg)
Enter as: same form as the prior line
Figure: 96 mmHg
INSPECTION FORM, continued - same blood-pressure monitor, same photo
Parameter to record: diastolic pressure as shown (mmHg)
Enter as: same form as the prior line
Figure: 71 mmHg
